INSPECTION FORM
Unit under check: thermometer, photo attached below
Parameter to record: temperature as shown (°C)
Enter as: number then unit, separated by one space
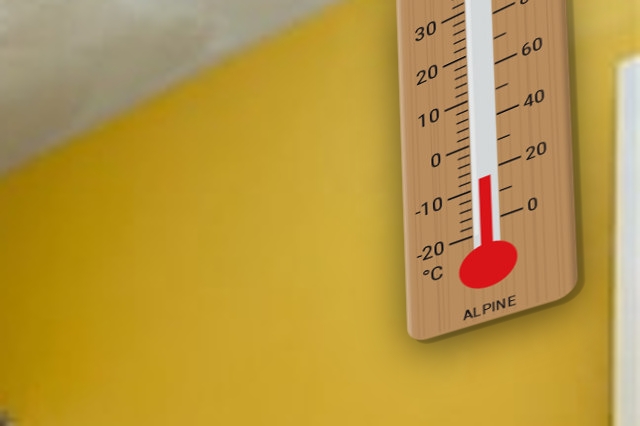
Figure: -8 °C
